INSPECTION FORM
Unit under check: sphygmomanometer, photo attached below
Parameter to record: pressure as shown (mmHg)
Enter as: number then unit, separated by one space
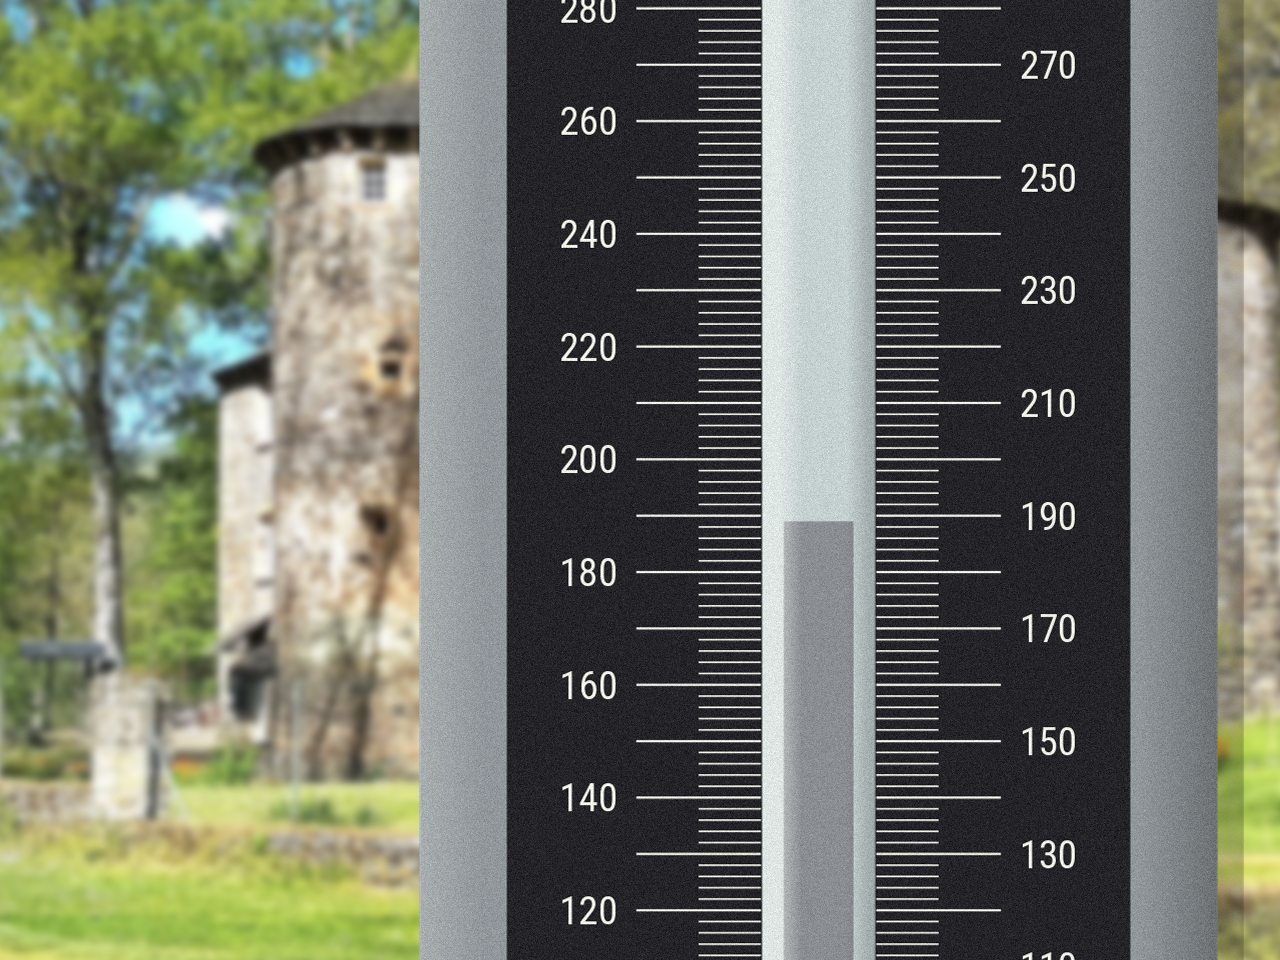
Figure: 189 mmHg
